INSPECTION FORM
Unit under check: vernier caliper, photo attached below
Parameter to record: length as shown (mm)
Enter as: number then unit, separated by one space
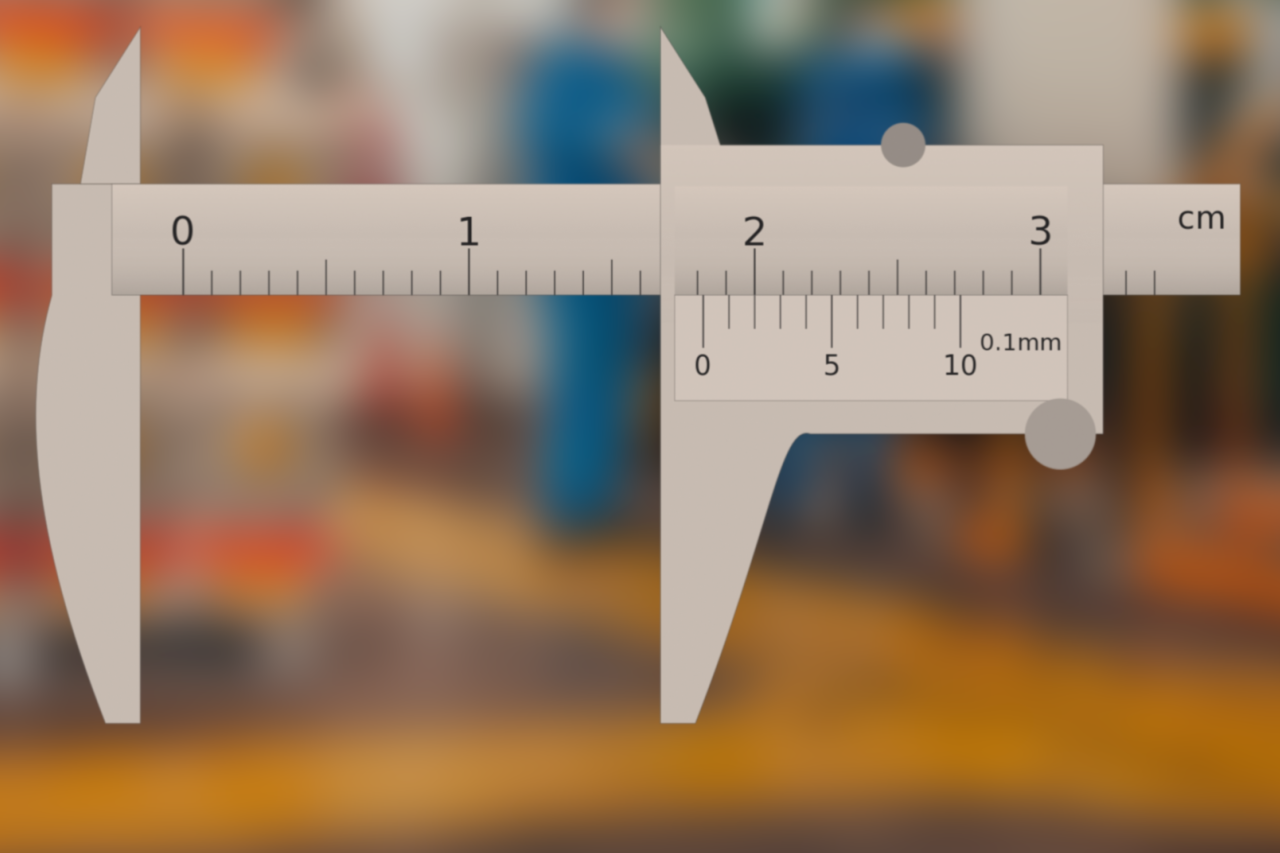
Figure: 18.2 mm
